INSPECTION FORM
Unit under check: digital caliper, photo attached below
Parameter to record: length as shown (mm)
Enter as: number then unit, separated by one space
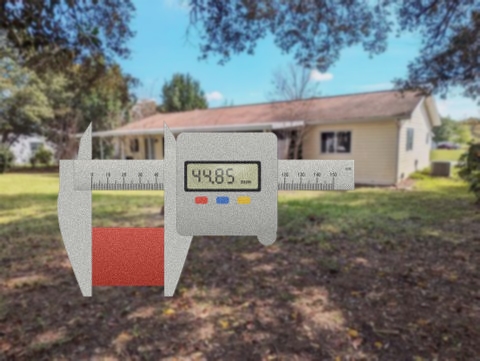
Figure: 44.85 mm
